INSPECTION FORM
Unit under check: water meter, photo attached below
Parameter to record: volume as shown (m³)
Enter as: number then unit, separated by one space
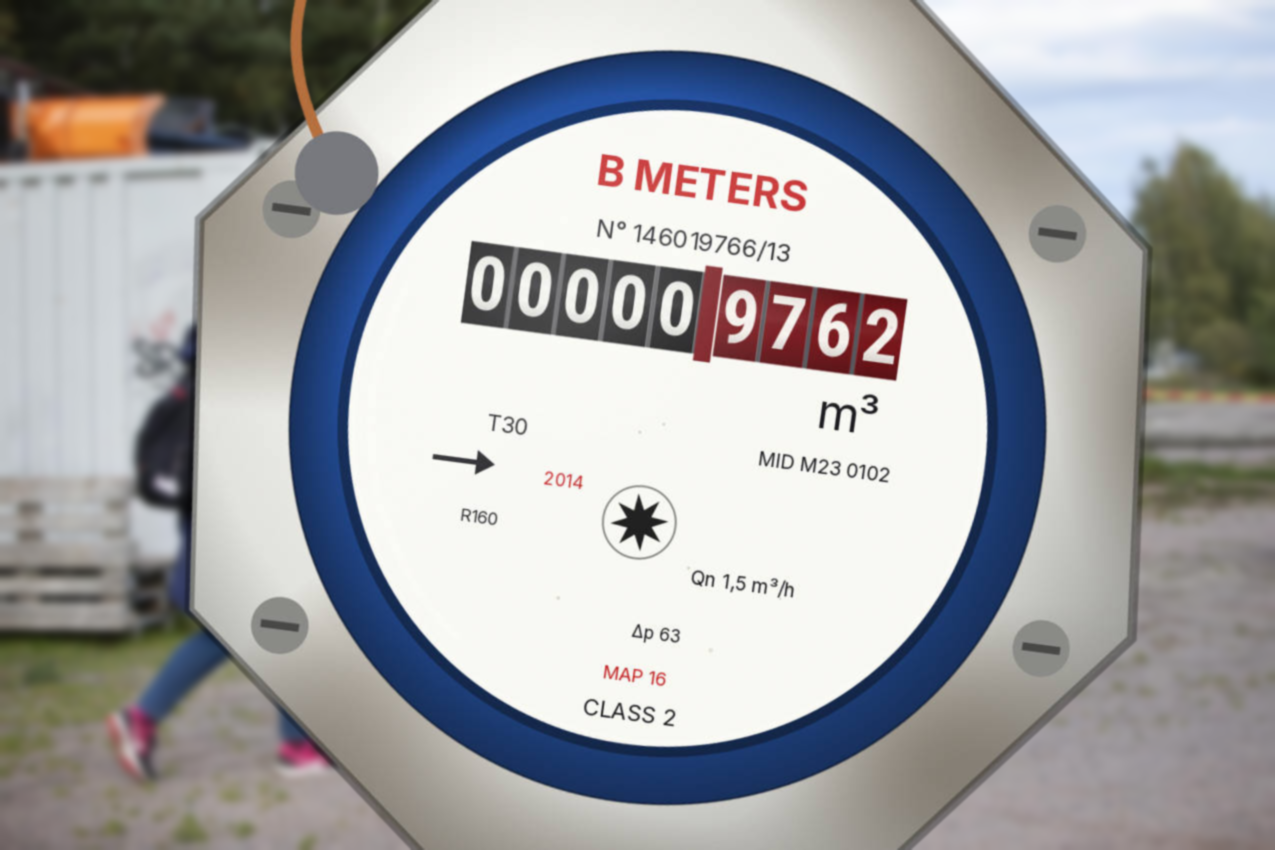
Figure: 0.9762 m³
